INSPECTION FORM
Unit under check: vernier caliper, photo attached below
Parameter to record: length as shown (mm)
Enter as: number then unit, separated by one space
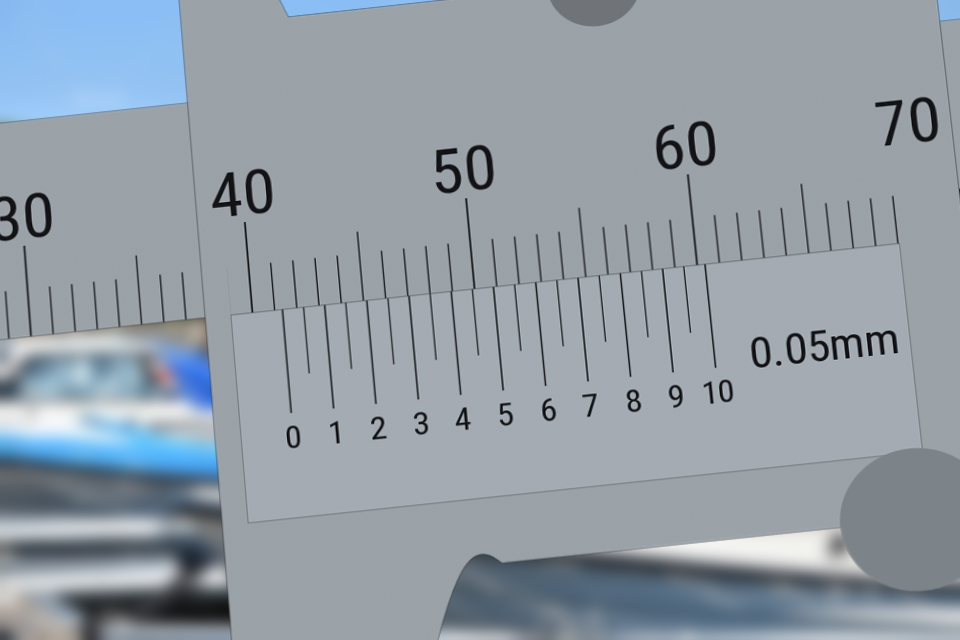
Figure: 41.35 mm
